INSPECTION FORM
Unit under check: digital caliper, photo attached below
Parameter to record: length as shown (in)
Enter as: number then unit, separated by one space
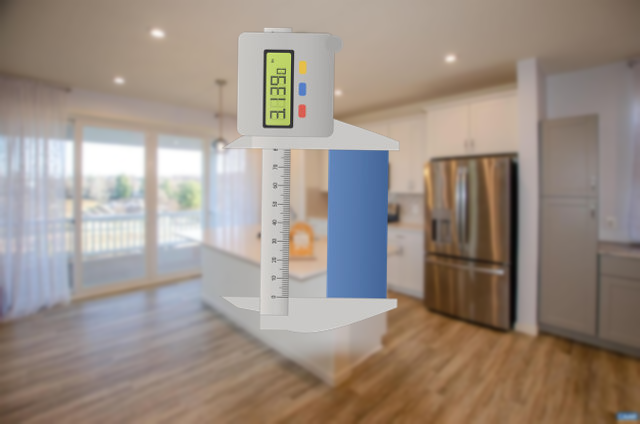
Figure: 3.1390 in
